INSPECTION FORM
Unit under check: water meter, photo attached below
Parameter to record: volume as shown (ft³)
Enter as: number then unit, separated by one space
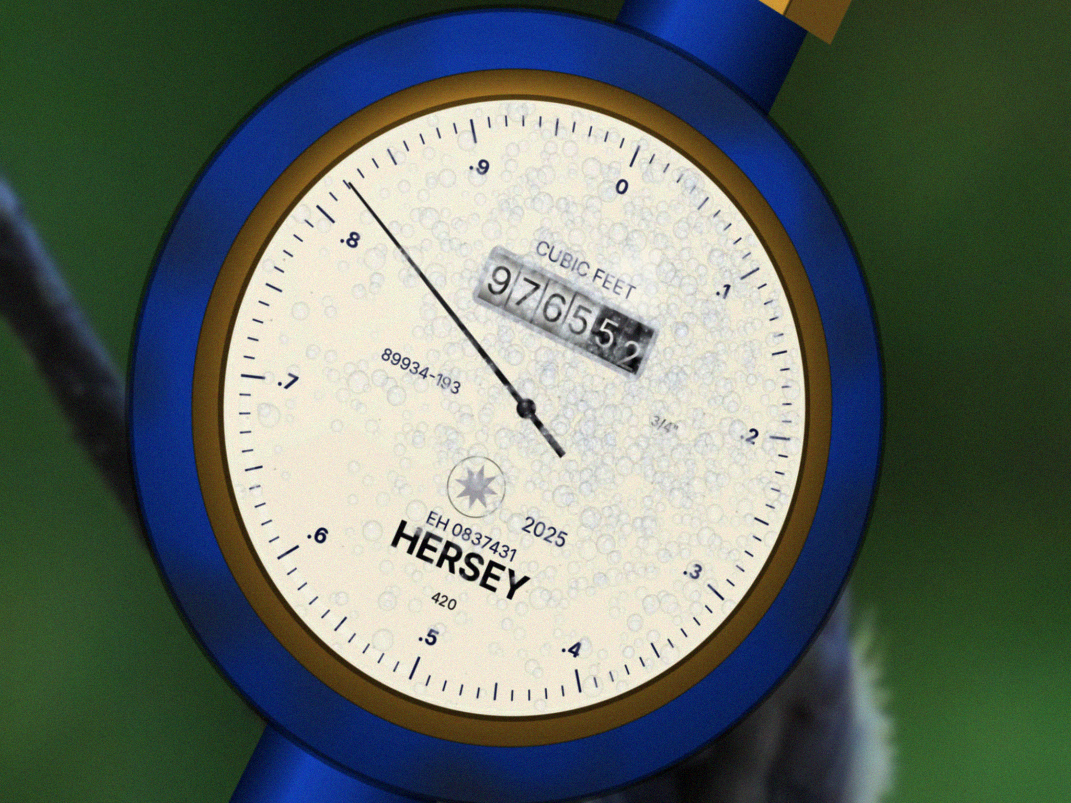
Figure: 976551.82 ft³
